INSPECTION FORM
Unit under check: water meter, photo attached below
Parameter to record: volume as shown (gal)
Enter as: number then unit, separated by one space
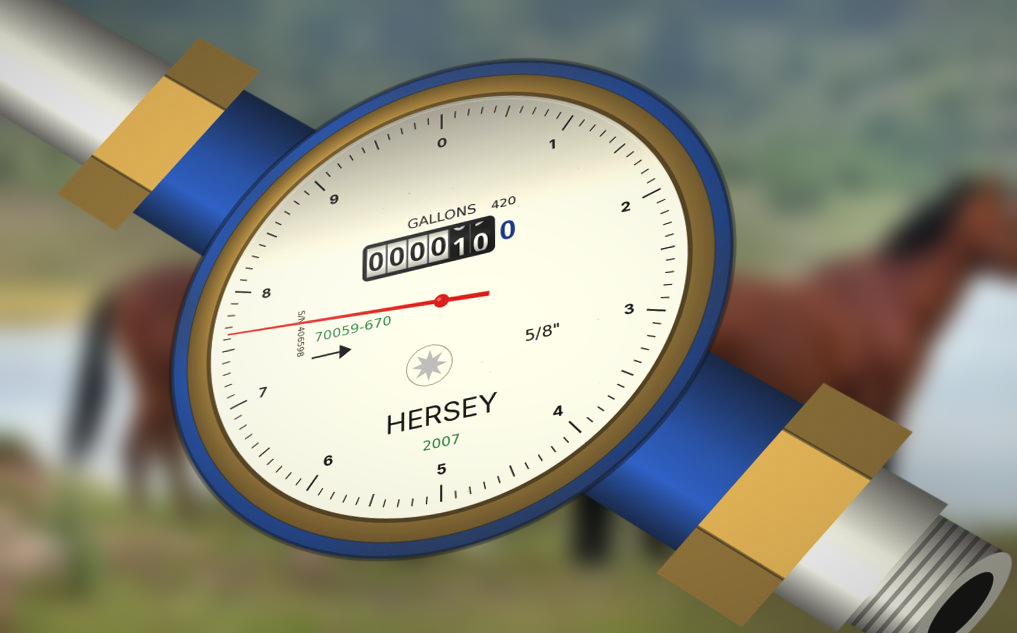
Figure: 97.6 gal
